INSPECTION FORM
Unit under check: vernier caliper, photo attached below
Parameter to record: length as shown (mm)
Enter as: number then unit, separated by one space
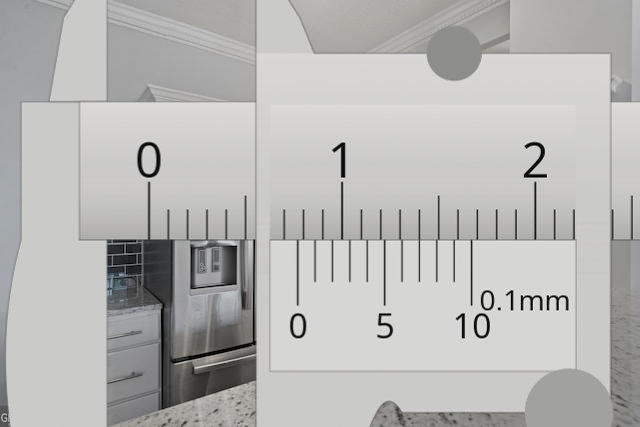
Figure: 7.7 mm
